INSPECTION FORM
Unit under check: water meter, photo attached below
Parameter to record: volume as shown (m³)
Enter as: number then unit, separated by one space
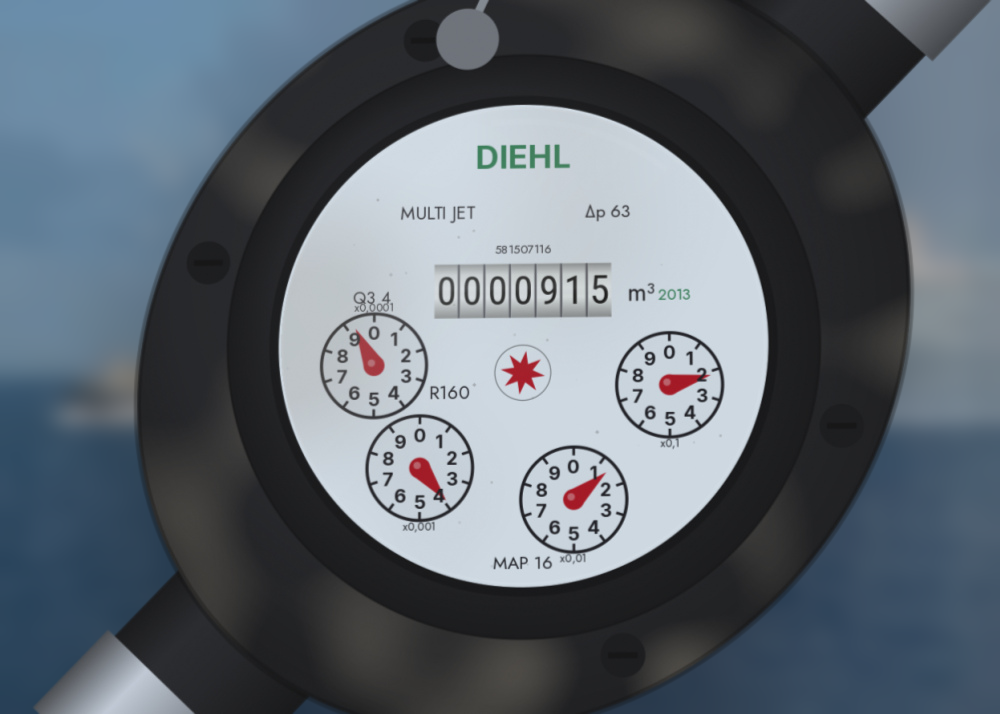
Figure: 915.2139 m³
